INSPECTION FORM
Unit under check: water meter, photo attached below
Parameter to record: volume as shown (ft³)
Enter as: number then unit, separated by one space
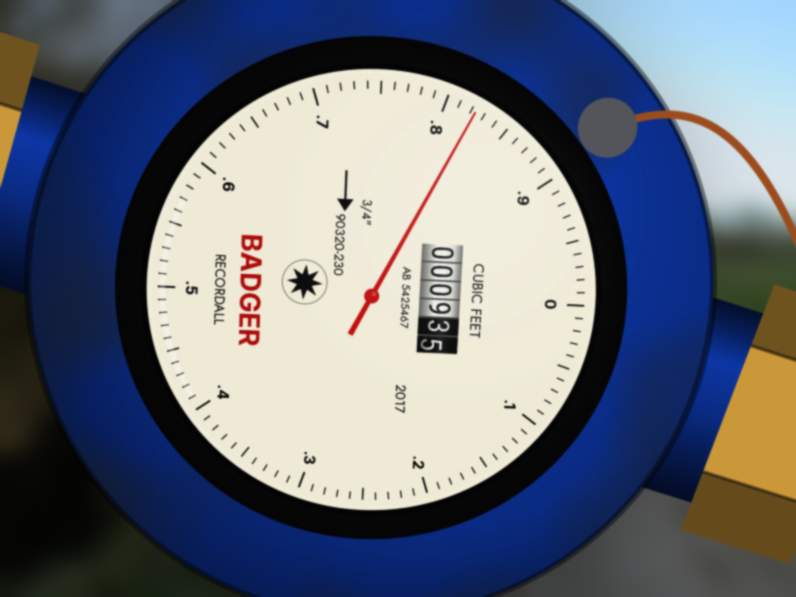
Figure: 934.82 ft³
